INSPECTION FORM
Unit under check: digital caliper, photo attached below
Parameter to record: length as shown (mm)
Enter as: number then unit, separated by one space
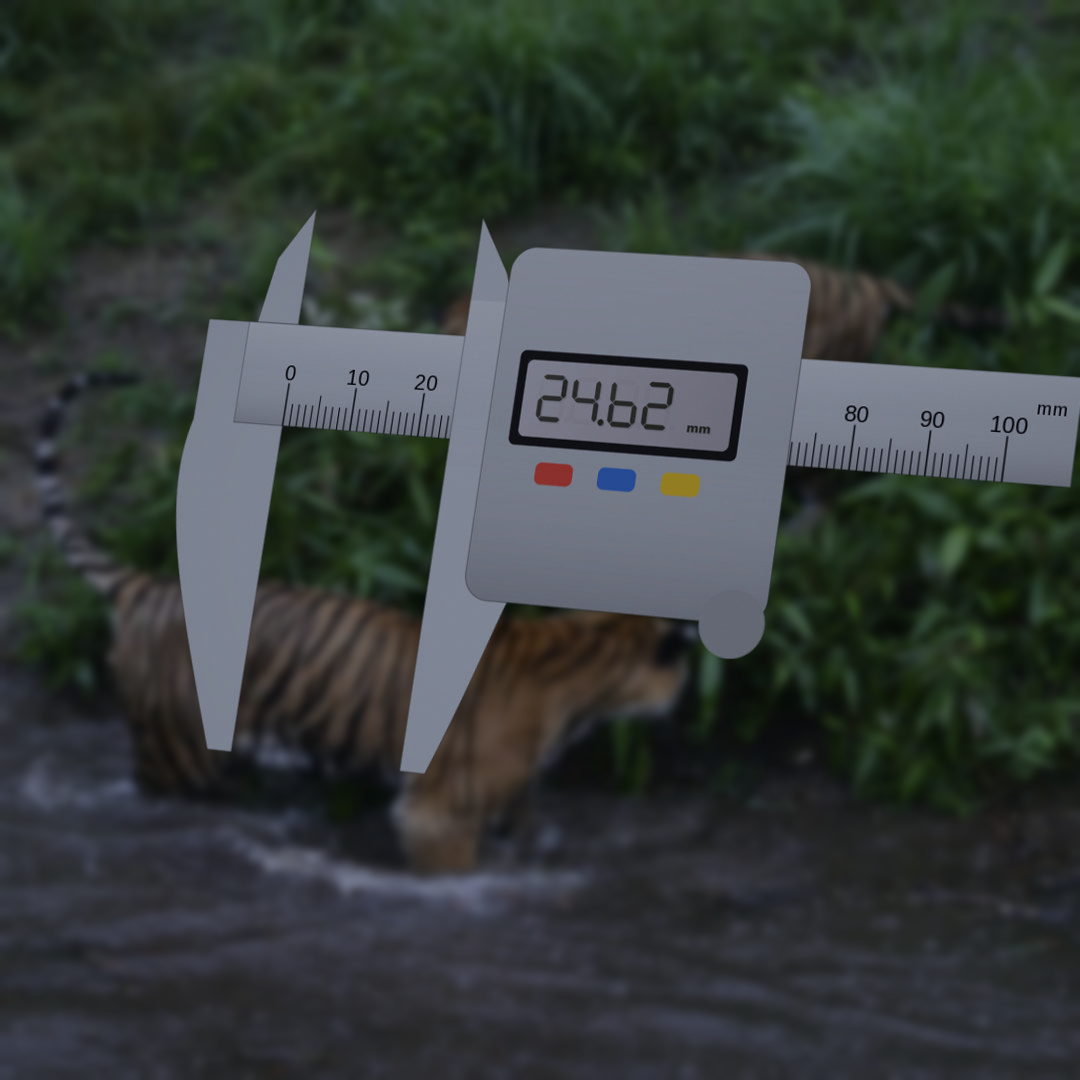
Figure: 24.62 mm
